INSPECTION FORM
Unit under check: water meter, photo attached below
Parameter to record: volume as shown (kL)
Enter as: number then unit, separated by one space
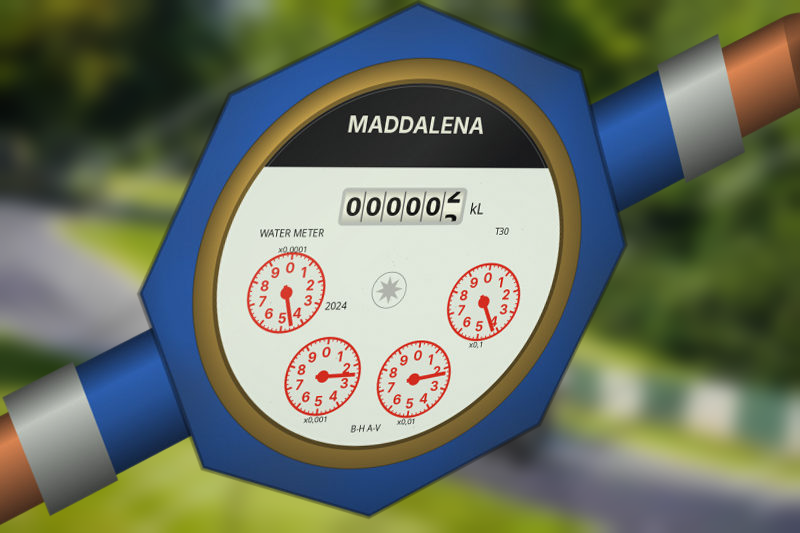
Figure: 2.4224 kL
